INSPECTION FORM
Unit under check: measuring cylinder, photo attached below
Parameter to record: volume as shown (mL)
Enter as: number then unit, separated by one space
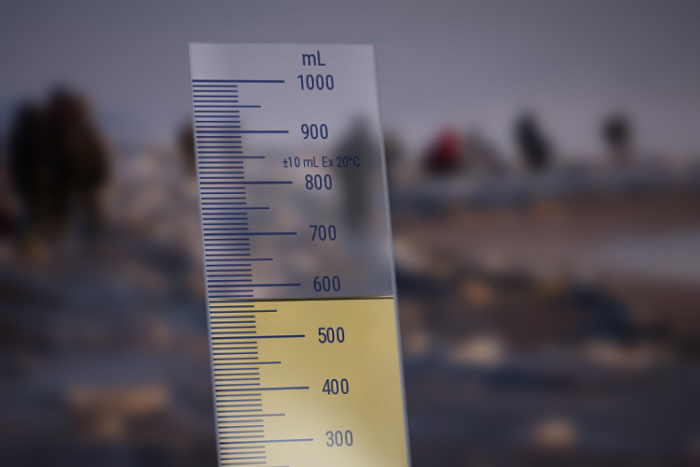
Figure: 570 mL
